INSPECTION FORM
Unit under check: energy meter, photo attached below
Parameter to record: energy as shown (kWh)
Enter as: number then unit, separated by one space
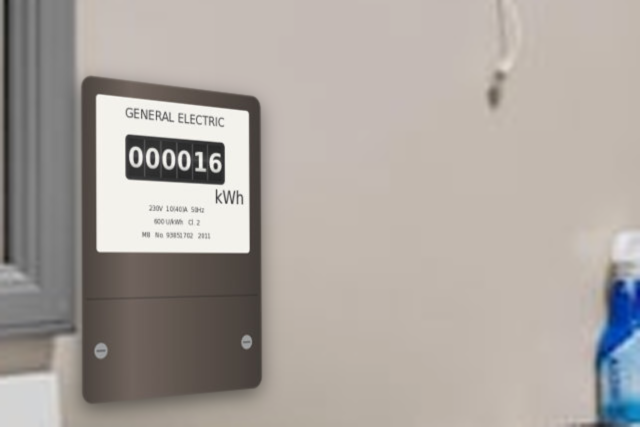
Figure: 16 kWh
